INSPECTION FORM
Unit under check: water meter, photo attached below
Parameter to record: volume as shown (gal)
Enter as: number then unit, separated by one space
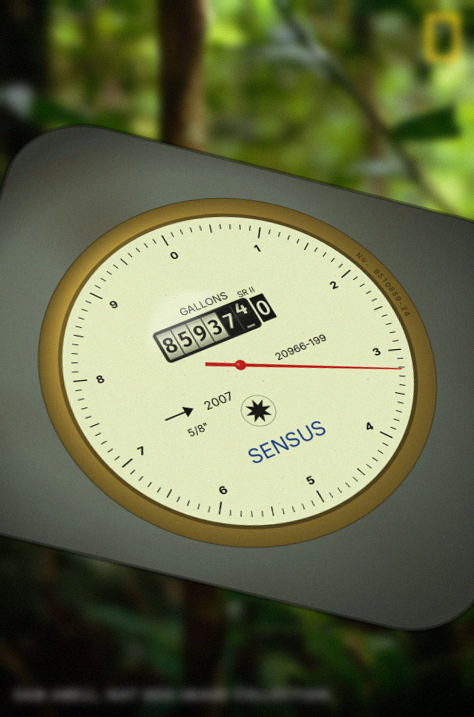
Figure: 8593743.2 gal
